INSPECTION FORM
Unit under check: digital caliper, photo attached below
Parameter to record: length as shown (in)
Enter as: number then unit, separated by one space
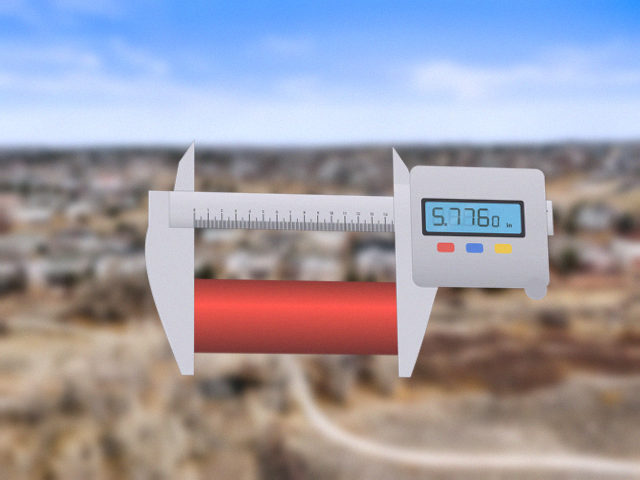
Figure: 5.7760 in
